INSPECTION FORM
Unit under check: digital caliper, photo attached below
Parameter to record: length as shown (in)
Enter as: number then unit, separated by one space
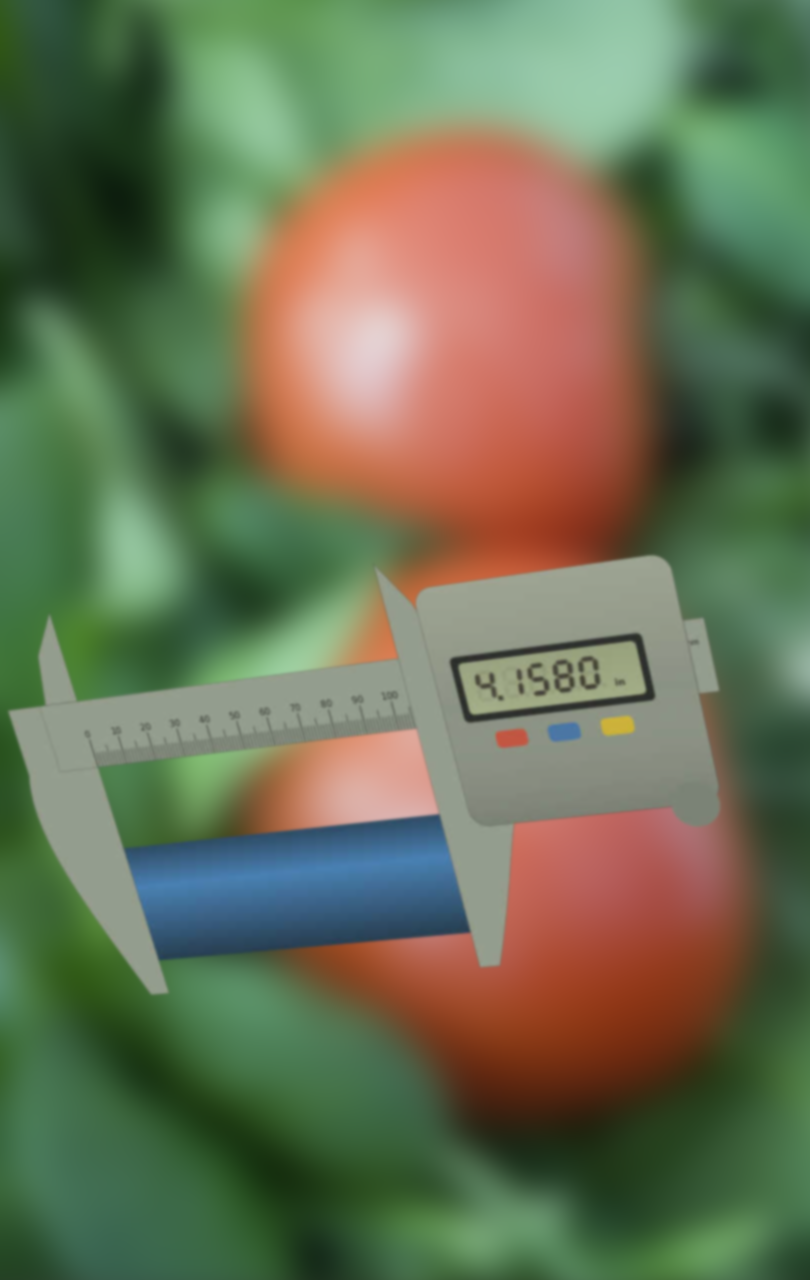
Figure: 4.1580 in
